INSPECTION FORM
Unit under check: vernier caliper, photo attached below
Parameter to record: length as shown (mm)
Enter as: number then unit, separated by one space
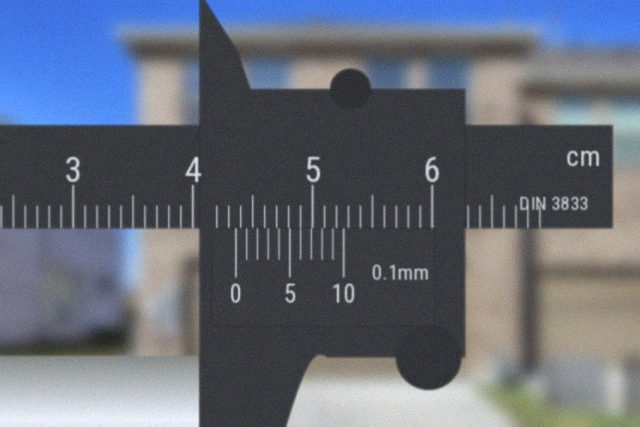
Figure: 43.6 mm
